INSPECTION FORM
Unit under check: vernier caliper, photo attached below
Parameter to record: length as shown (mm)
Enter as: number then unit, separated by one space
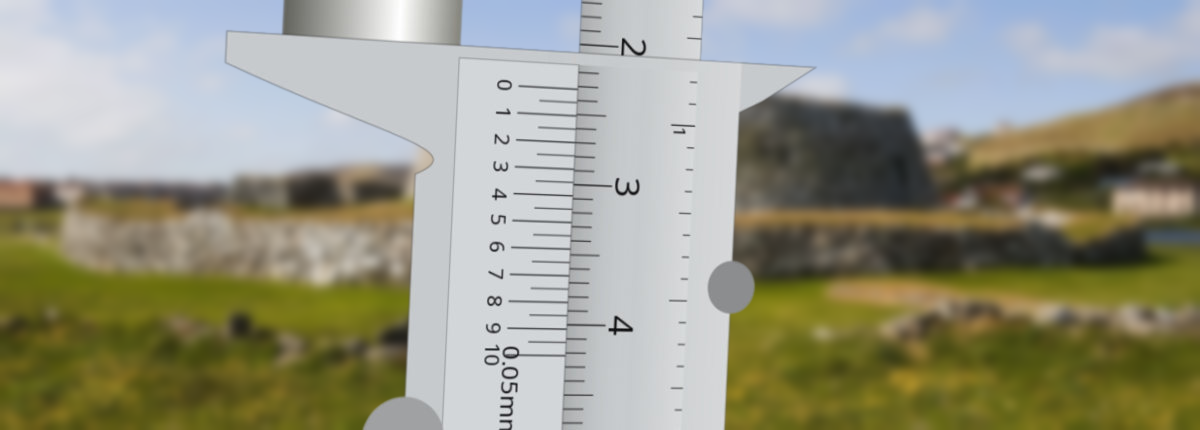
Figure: 23.2 mm
